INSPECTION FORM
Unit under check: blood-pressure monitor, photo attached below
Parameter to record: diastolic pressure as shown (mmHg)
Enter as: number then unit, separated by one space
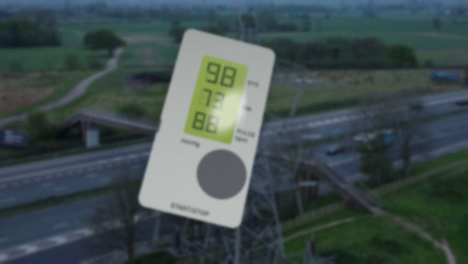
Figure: 73 mmHg
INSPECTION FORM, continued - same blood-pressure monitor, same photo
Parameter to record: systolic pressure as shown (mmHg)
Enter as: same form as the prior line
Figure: 98 mmHg
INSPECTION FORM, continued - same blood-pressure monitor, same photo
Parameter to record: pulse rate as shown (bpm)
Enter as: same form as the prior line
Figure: 88 bpm
